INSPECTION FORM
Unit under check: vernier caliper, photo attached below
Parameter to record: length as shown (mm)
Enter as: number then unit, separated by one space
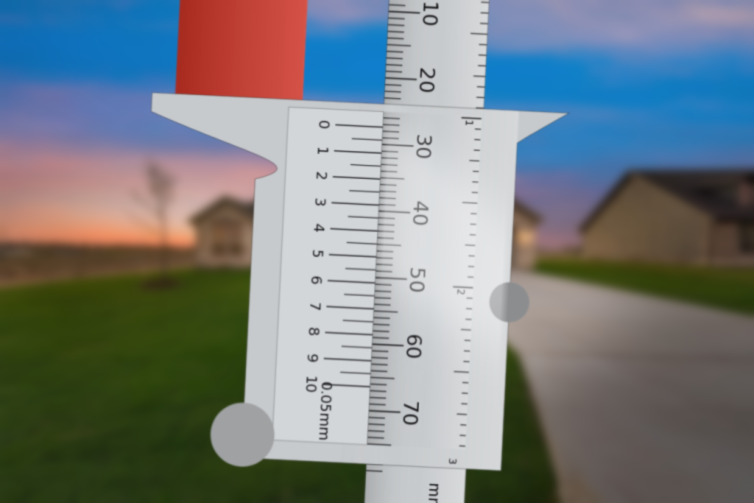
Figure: 27.4 mm
